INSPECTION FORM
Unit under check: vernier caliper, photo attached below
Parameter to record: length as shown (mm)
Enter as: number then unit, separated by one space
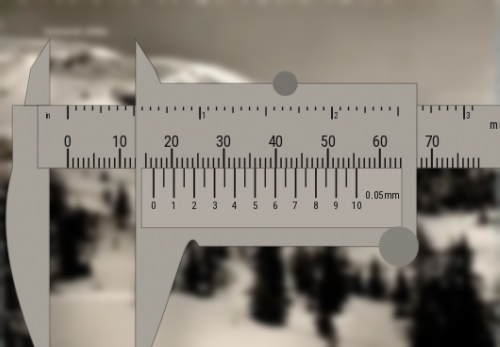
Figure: 16.5 mm
